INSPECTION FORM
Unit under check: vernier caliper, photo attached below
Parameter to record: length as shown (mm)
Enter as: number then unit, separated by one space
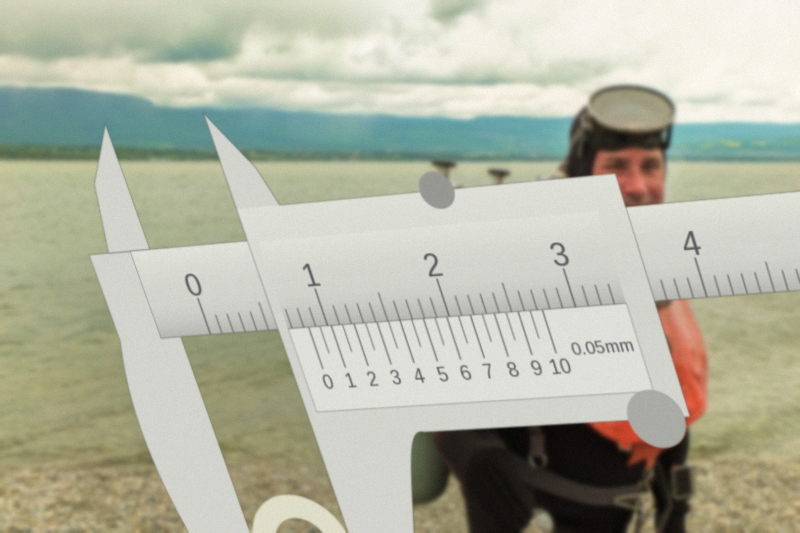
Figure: 8.4 mm
